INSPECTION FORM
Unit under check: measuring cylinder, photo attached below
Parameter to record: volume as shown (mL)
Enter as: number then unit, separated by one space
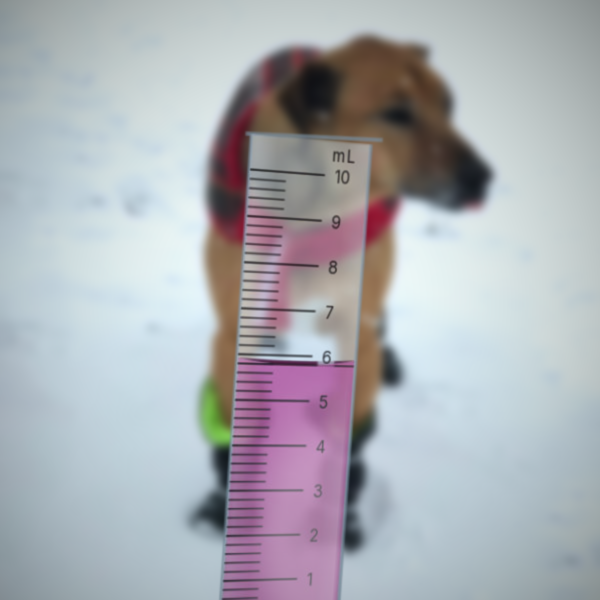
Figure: 5.8 mL
